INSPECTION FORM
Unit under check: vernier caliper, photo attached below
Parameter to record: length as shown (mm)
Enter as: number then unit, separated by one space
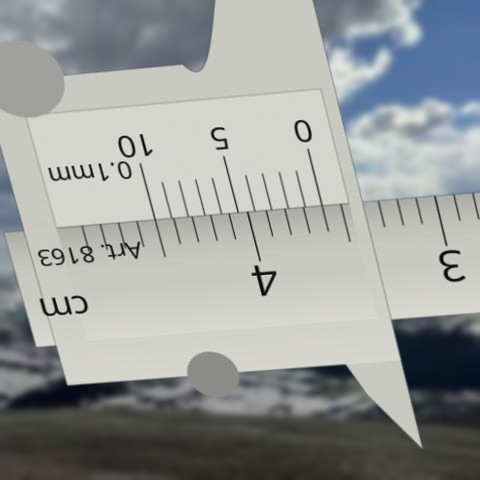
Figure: 36.0 mm
